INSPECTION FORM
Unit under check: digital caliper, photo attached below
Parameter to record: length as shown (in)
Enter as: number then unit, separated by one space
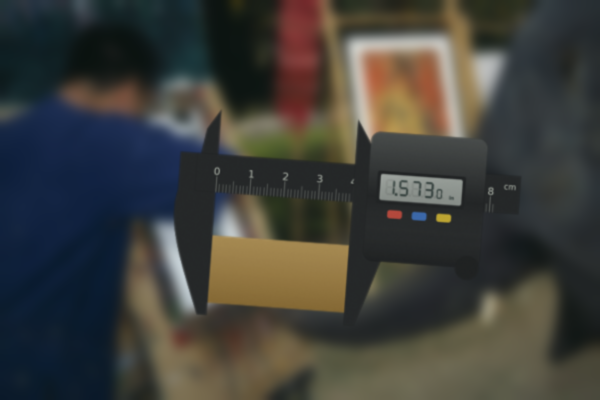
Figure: 1.5730 in
